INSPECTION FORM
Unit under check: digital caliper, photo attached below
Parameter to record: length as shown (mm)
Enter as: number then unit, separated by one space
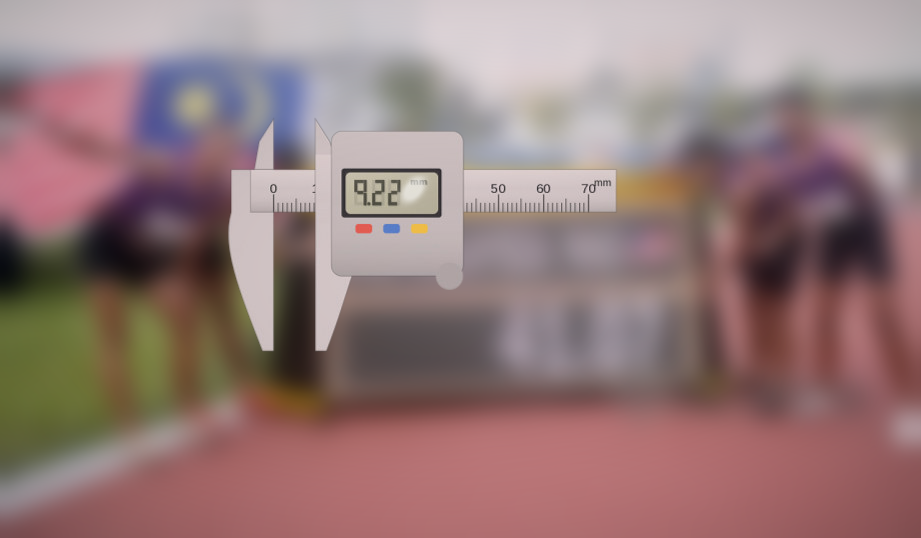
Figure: 9.22 mm
